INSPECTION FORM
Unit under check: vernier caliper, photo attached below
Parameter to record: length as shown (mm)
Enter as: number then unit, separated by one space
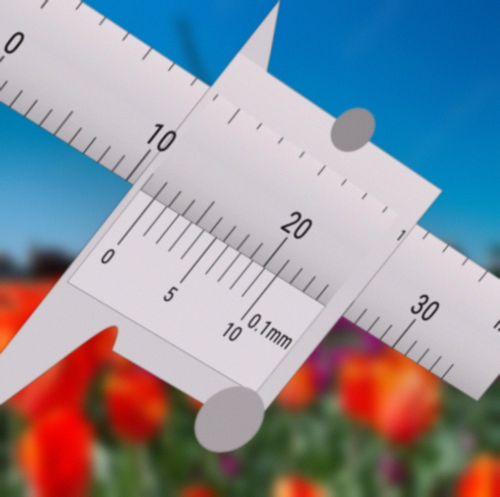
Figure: 12.0 mm
